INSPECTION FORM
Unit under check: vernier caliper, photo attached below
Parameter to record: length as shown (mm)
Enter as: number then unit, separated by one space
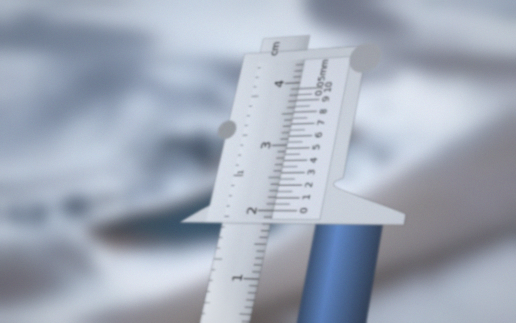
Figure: 20.0 mm
